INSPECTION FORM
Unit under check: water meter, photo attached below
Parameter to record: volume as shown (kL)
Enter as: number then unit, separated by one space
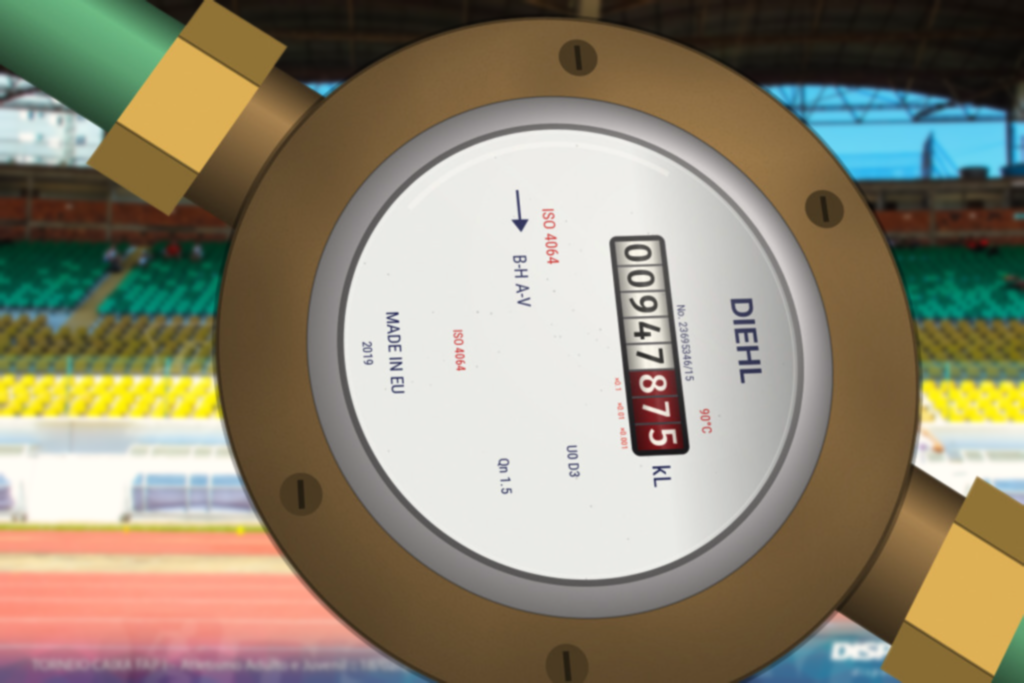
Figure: 947.875 kL
